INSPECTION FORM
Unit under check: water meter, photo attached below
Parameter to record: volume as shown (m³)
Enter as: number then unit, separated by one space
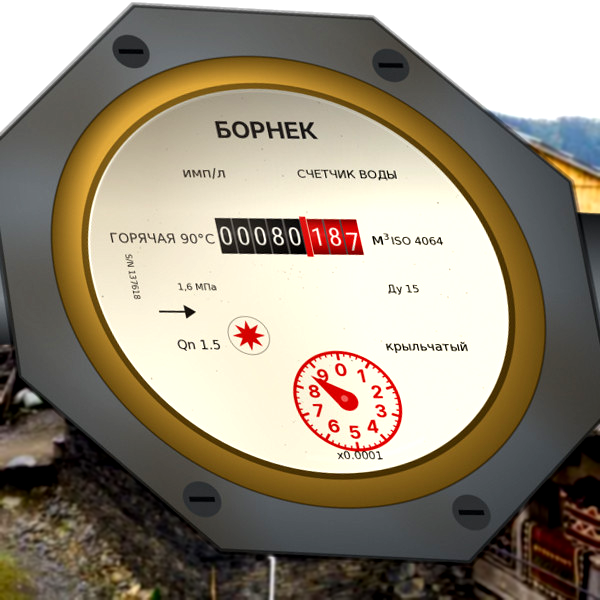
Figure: 80.1868 m³
